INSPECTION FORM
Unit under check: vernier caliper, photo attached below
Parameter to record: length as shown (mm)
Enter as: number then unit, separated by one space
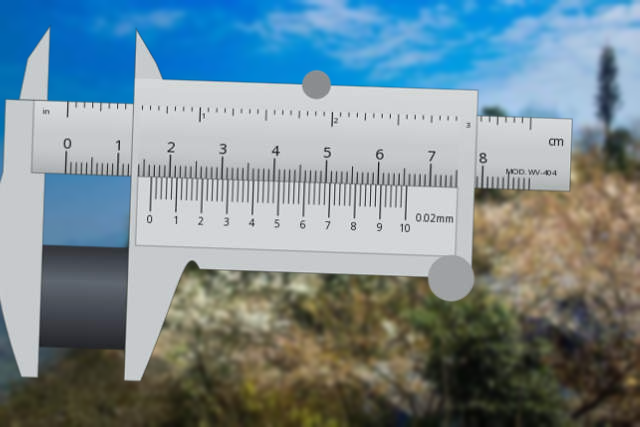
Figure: 16.5 mm
